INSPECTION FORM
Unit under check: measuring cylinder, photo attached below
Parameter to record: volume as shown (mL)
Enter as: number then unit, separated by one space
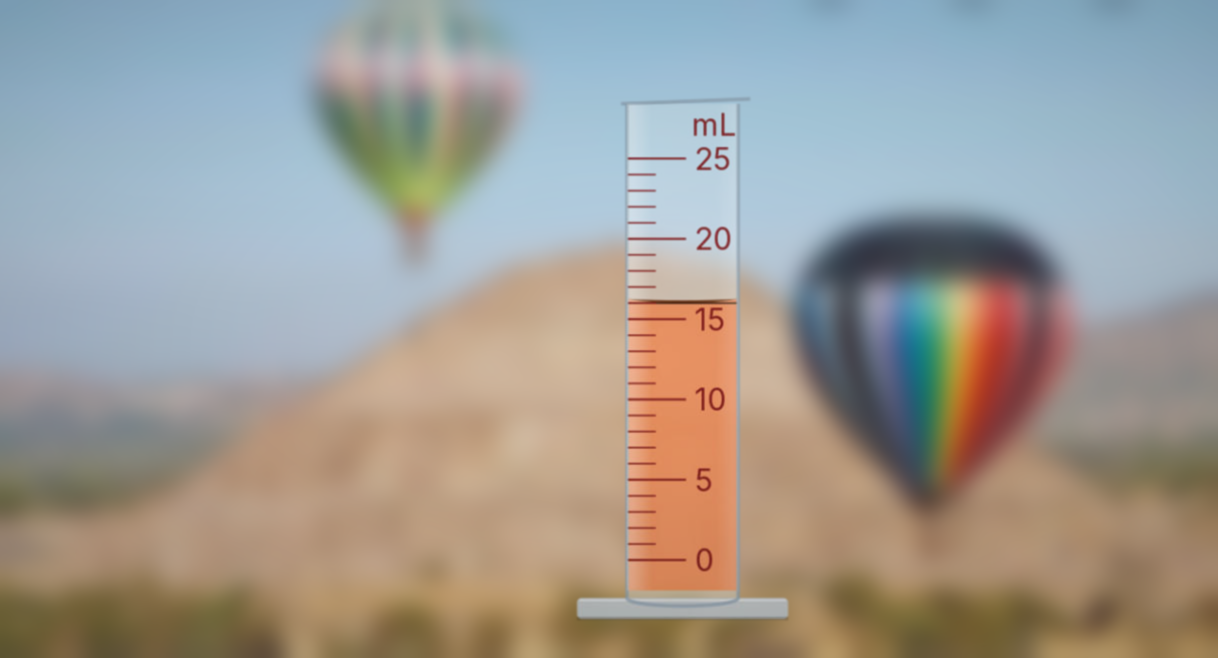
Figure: 16 mL
